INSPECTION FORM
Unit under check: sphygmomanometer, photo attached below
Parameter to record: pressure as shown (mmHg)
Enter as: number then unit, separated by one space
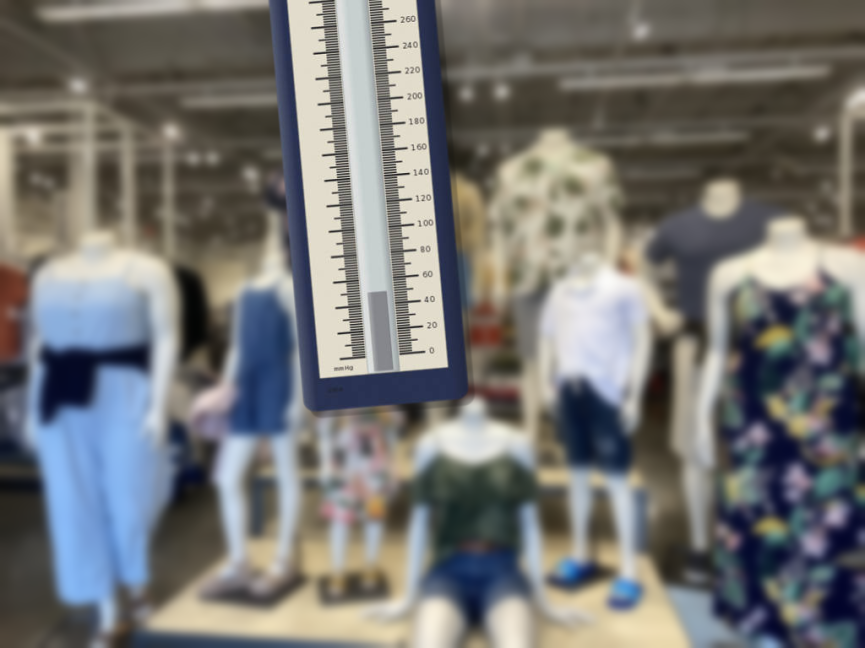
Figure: 50 mmHg
